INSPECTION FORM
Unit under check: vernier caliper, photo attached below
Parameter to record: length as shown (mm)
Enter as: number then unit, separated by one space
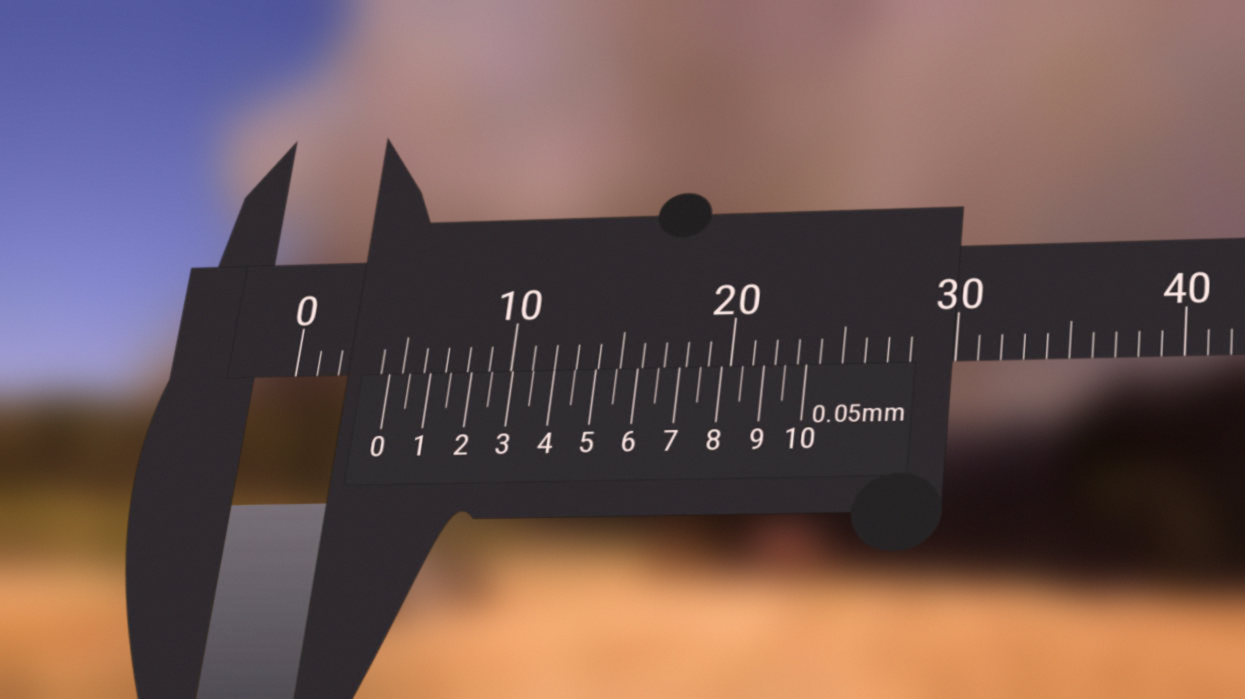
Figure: 4.4 mm
